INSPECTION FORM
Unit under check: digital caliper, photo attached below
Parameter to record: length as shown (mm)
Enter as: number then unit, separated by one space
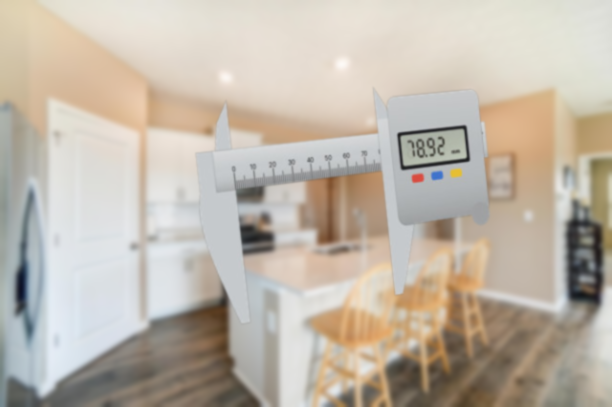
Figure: 78.92 mm
